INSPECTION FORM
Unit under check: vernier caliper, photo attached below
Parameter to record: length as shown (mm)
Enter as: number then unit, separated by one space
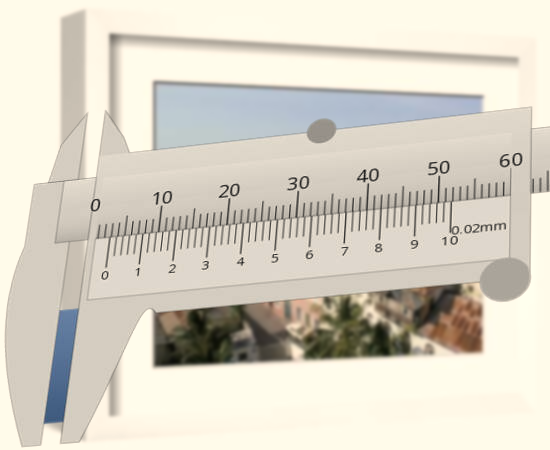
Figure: 2.8 mm
